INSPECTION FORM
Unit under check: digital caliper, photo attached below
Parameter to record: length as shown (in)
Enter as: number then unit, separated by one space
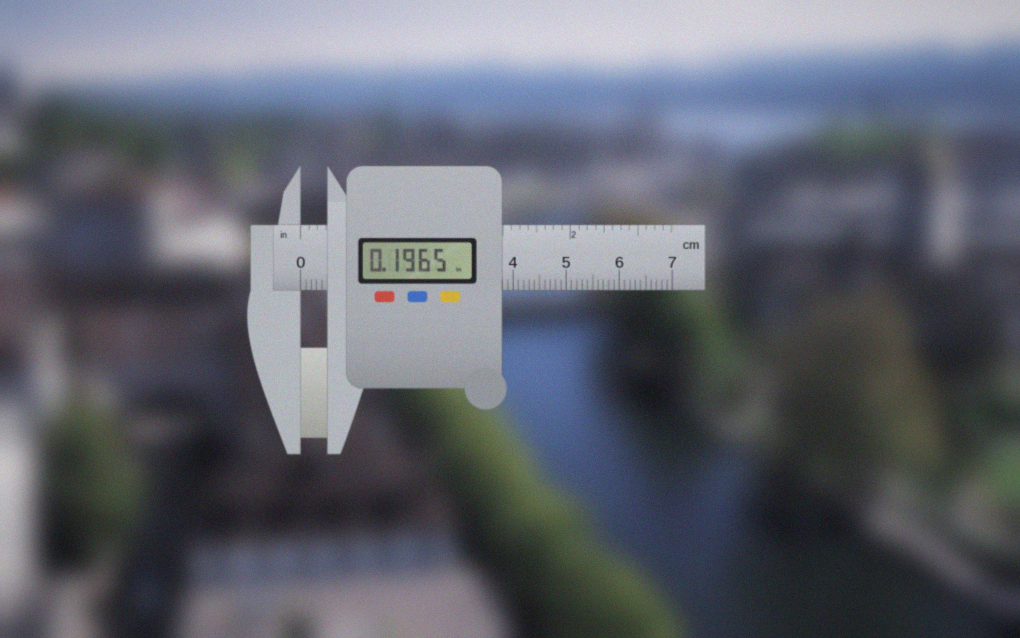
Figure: 0.1965 in
